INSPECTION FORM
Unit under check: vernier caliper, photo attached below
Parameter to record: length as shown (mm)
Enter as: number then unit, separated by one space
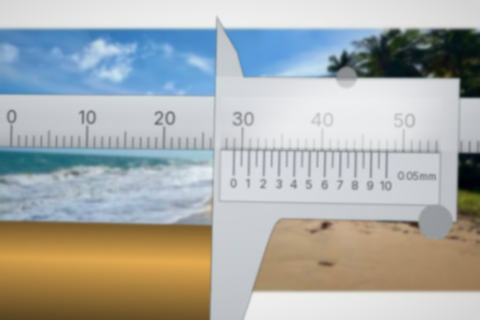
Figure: 29.0 mm
